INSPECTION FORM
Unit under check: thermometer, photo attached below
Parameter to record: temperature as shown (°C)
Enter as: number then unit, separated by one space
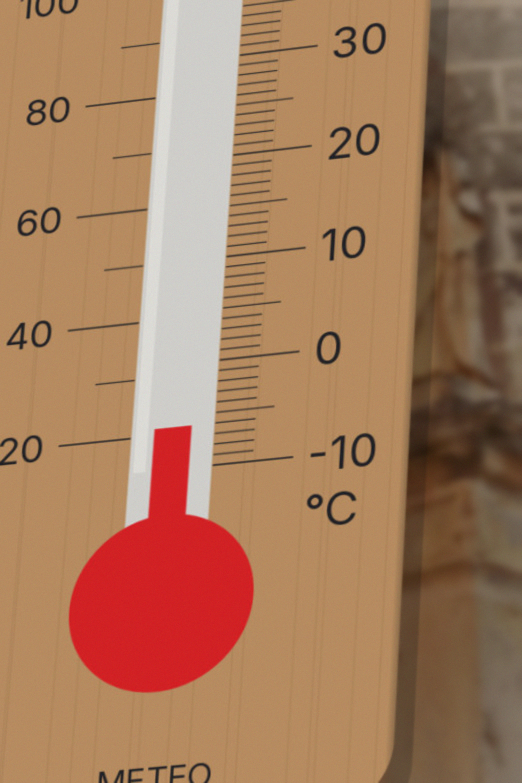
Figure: -6 °C
